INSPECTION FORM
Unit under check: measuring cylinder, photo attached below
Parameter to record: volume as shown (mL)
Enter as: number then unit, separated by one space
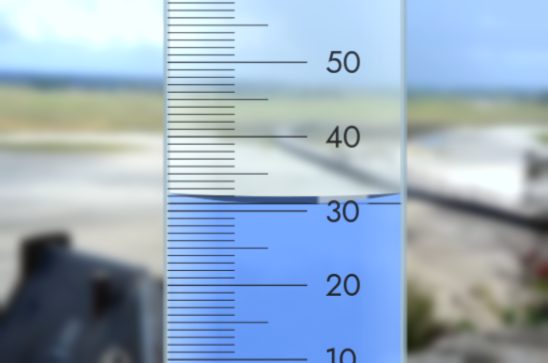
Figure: 31 mL
